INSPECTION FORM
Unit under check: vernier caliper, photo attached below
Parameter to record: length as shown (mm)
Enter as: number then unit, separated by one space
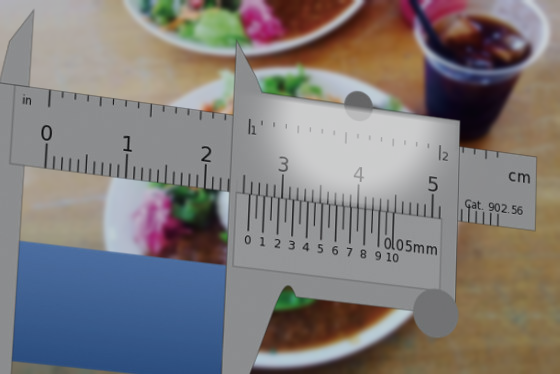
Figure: 25.8 mm
